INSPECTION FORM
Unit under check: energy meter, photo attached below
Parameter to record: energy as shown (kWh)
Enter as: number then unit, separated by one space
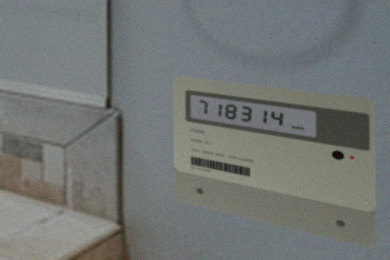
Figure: 718314 kWh
